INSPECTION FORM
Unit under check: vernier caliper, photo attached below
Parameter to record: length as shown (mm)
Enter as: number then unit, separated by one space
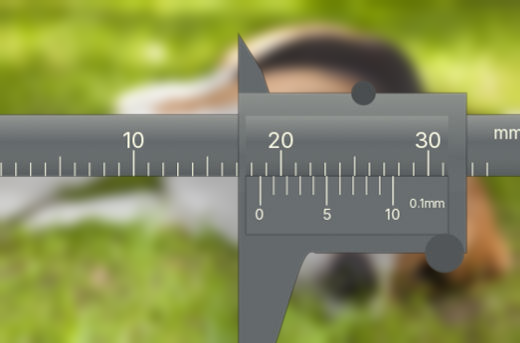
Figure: 18.6 mm
